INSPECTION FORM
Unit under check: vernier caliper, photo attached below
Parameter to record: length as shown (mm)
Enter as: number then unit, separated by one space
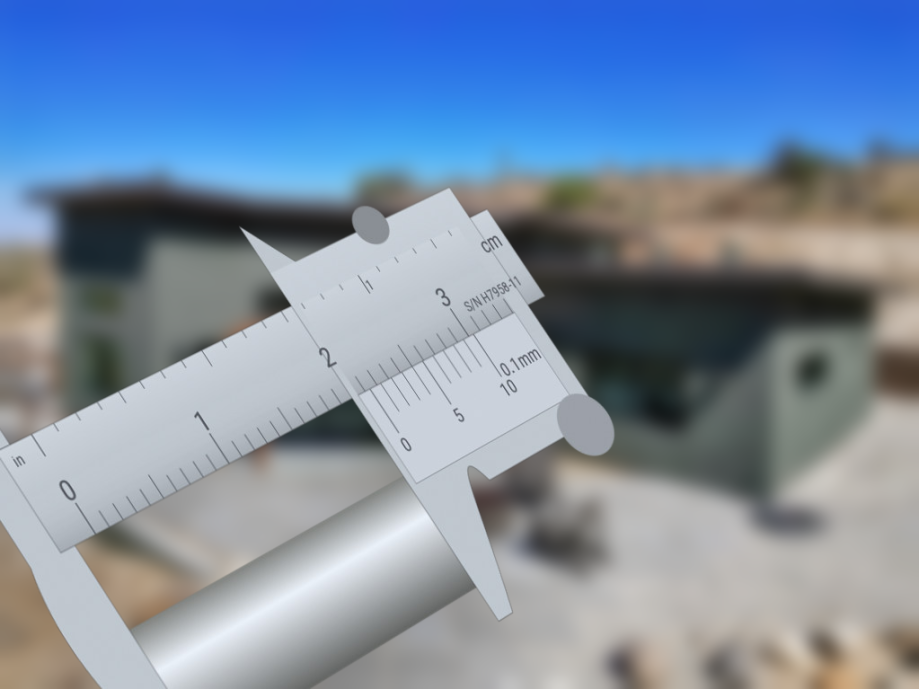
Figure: 21.4 mm
